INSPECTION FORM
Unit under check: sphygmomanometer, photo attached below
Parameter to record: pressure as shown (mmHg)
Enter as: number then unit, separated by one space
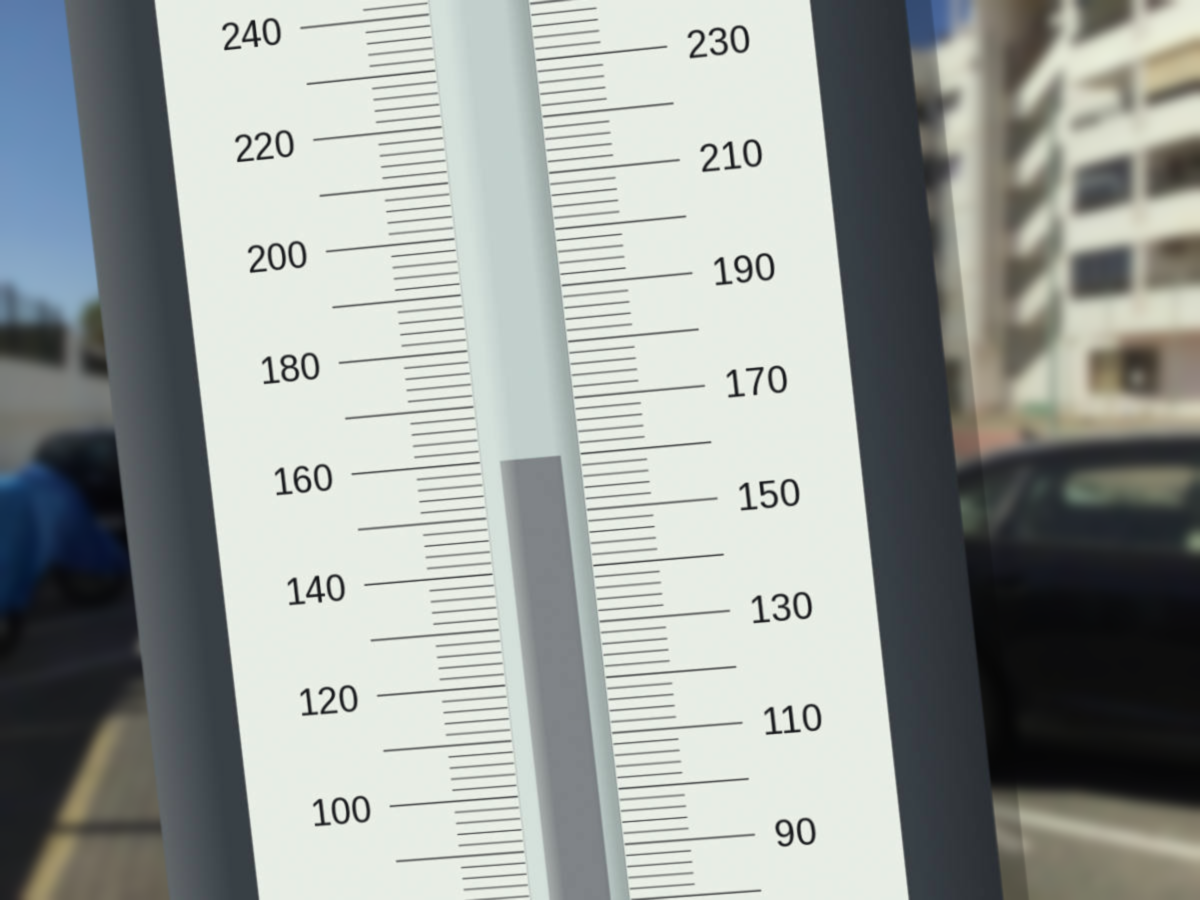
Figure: 160 mmHg
